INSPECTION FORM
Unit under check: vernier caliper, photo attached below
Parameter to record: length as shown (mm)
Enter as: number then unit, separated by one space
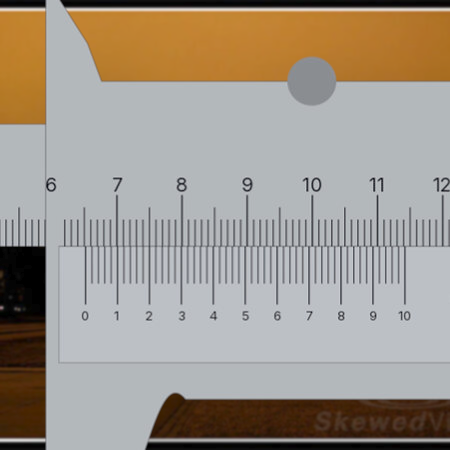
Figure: 65.2 mm
